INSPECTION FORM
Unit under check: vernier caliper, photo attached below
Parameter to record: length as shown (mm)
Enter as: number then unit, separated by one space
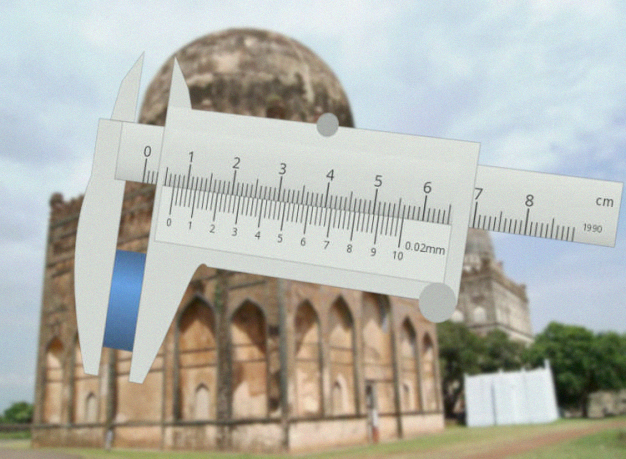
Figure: 7.0 mm
